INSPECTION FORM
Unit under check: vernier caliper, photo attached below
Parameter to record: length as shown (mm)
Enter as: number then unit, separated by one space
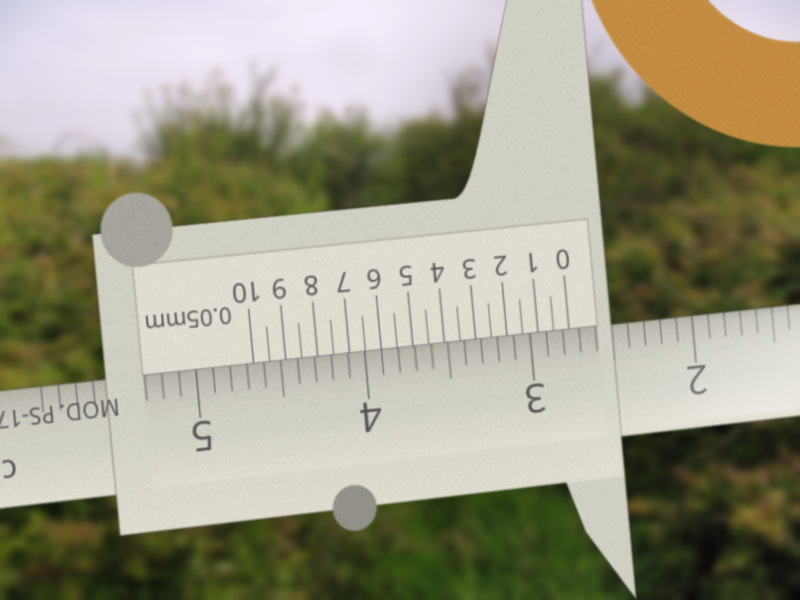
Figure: 27.6 mm
